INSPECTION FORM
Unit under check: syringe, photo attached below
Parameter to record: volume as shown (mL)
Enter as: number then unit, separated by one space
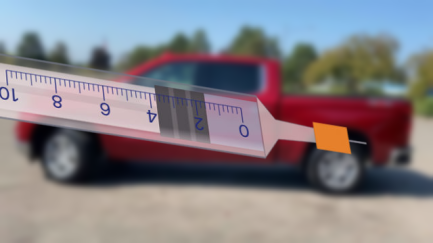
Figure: 1.6 mL
